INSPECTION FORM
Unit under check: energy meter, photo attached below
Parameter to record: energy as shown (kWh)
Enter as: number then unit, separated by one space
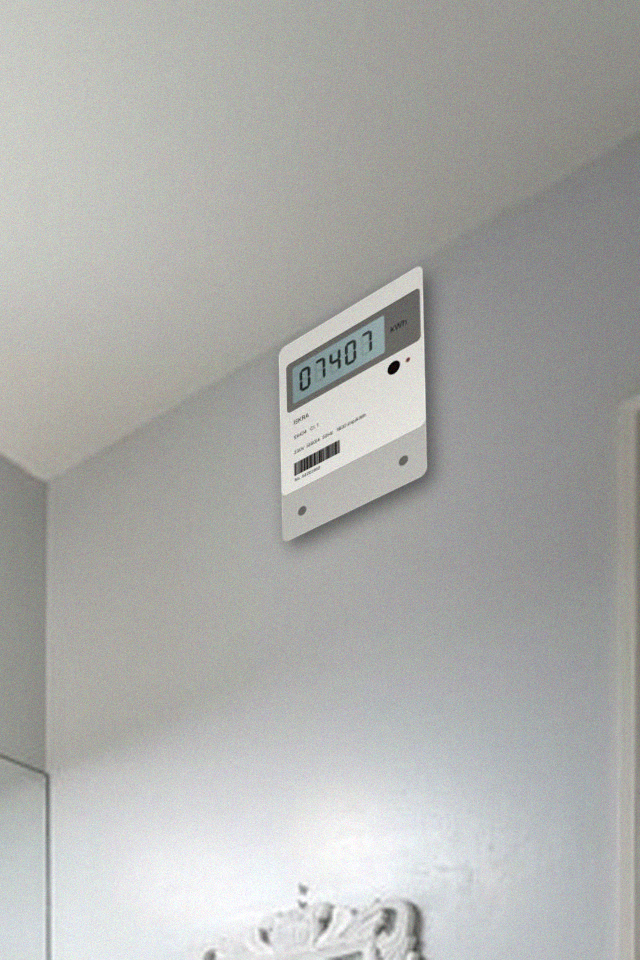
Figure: 7407 kWh
